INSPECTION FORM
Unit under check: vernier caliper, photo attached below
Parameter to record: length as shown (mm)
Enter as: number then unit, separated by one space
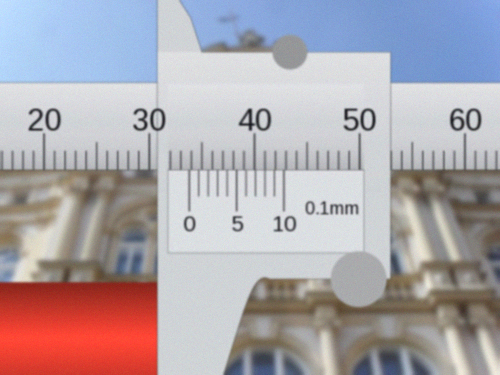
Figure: 33.8 mm
